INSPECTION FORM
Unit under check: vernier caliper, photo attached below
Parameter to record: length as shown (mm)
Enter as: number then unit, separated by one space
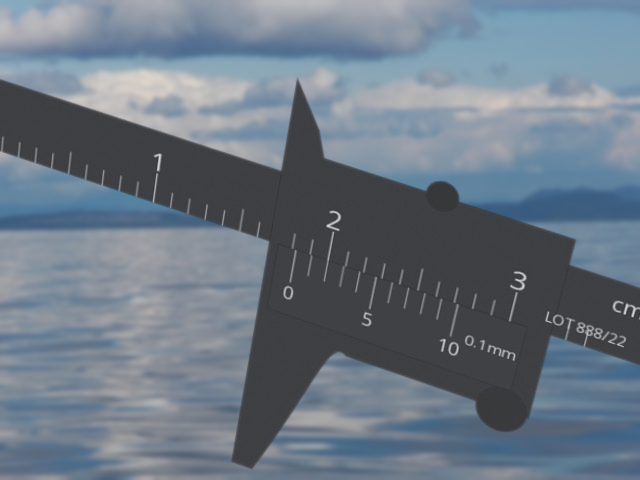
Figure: 18.2 mm
